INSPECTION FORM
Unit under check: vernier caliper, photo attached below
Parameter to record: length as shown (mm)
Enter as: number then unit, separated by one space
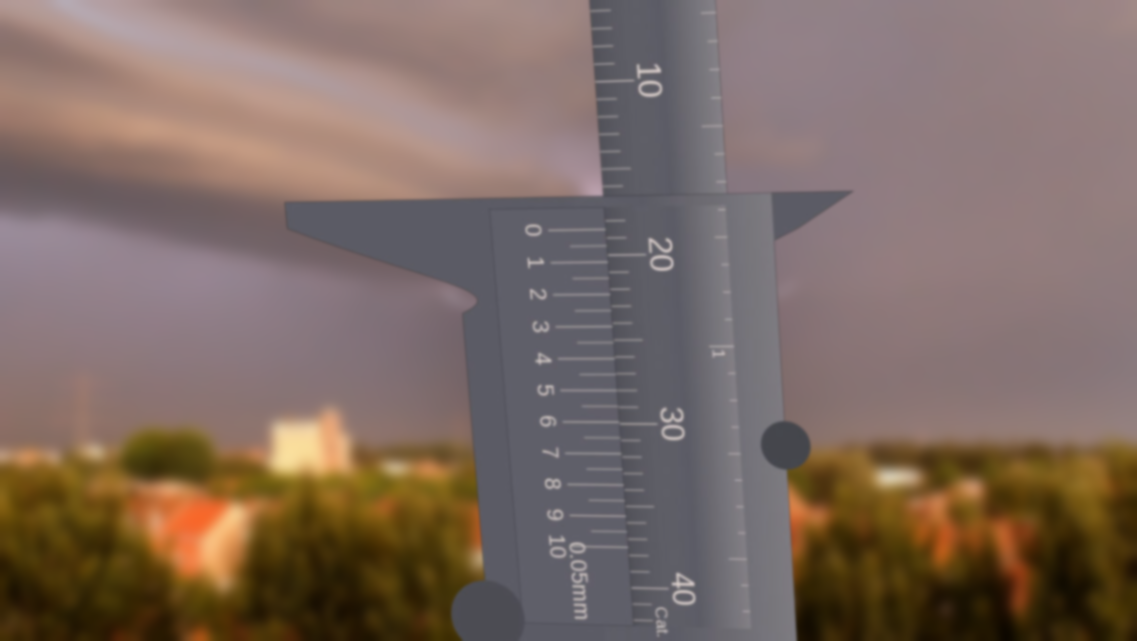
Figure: 18.5 mm
